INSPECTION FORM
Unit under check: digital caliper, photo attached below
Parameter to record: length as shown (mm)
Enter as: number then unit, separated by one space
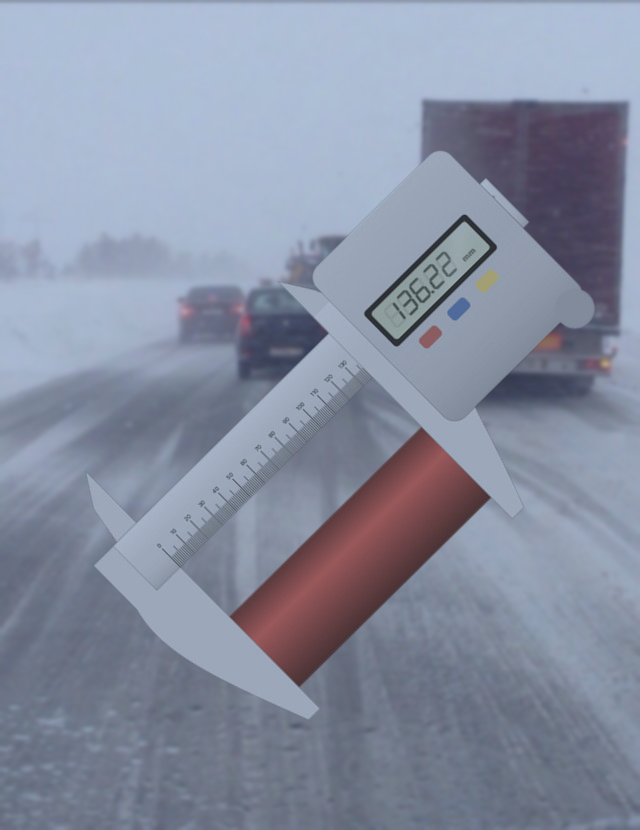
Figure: 136.22 mm
